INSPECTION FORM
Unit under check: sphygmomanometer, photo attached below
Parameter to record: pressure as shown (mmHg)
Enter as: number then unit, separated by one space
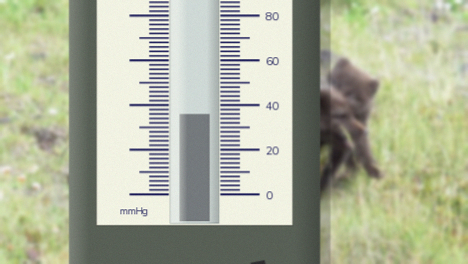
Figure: 36 mmHg
